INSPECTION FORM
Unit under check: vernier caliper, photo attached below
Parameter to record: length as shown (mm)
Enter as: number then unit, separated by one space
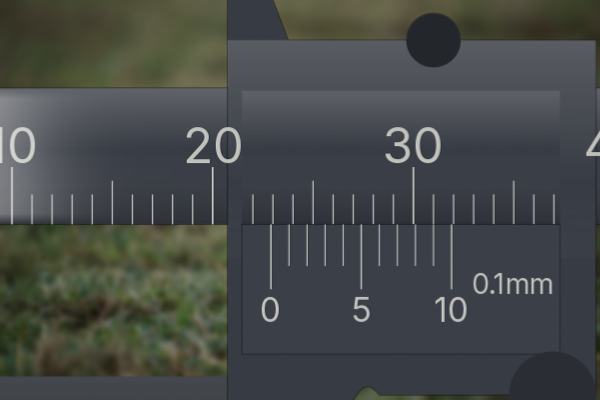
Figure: 22.9 mm
